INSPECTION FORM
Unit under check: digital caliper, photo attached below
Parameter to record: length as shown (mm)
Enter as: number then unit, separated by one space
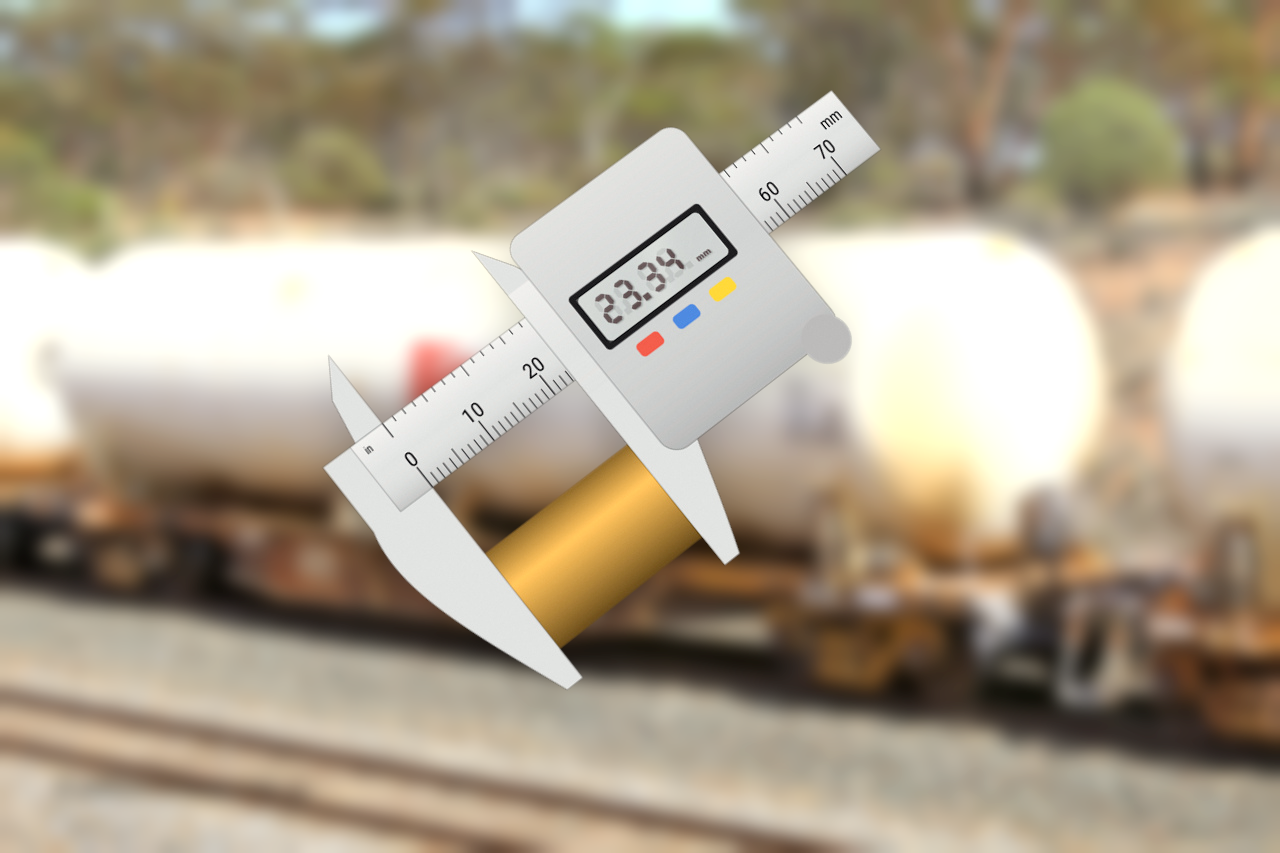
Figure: 23.34 mm
